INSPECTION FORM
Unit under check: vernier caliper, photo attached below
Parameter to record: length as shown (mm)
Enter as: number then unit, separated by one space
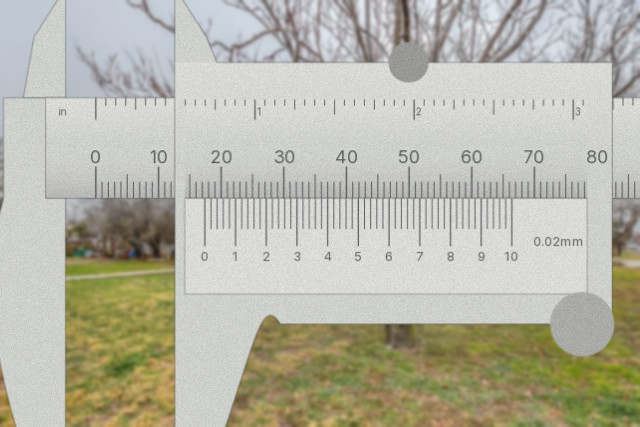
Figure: 17.4 mm
